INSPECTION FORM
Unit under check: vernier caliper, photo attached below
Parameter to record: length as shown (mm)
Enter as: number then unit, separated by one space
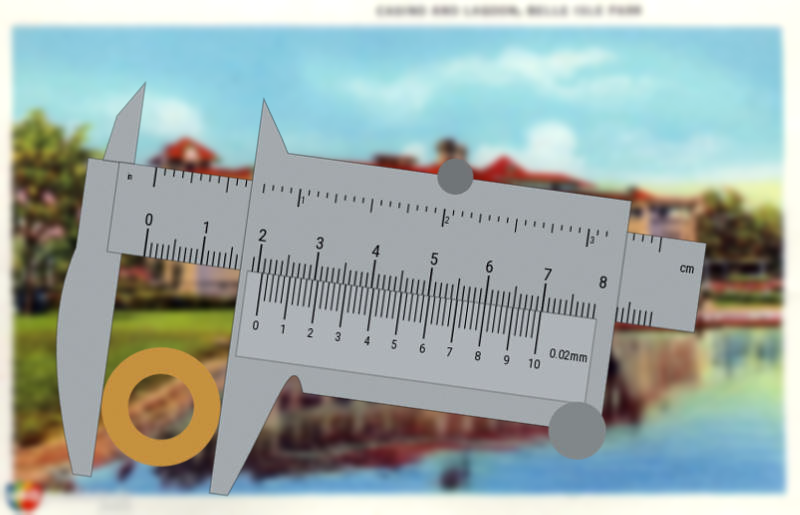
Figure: 20.8 mm
